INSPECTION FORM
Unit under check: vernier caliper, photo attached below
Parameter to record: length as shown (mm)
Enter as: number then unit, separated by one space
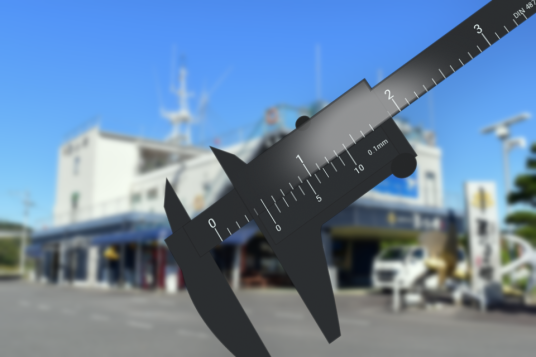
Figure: 5.0 mm
